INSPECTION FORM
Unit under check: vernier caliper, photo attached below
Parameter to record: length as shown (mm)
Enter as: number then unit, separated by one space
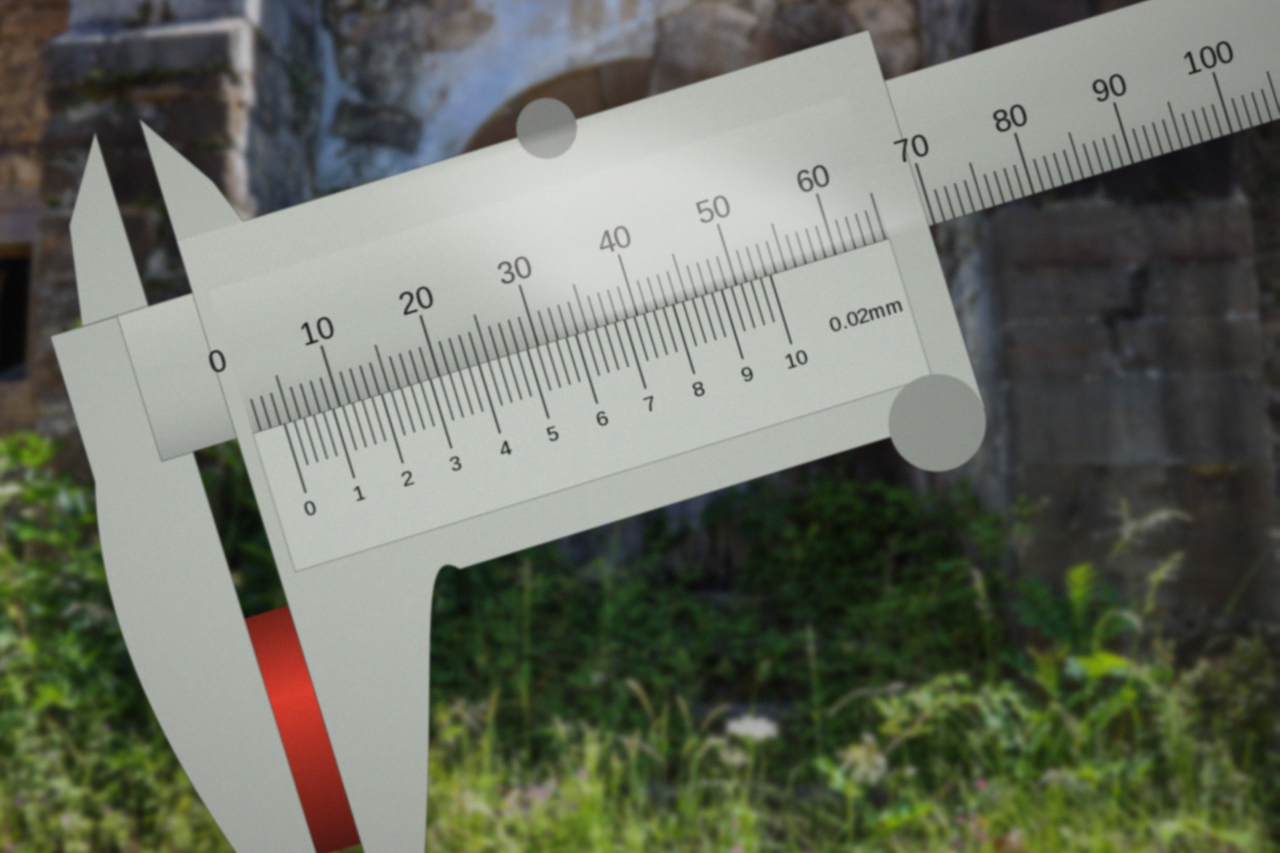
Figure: 4.4 mm
